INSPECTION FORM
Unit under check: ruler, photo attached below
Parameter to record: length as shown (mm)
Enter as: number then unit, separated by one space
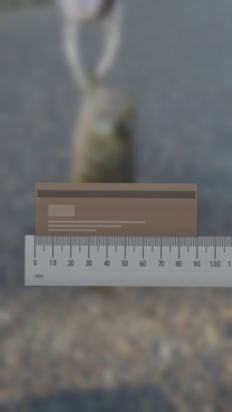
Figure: 90 mm
